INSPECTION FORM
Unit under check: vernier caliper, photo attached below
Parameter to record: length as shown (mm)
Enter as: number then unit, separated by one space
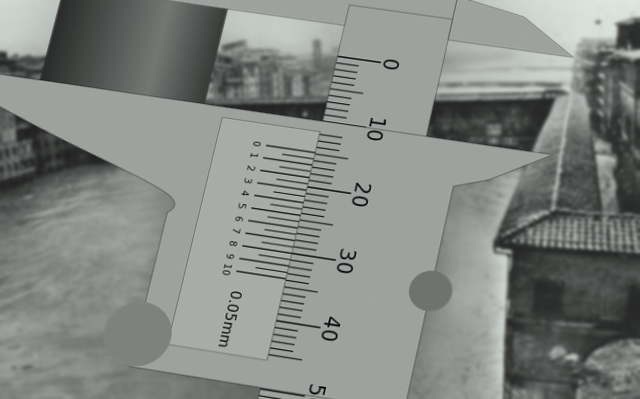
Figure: 14.8 mm
